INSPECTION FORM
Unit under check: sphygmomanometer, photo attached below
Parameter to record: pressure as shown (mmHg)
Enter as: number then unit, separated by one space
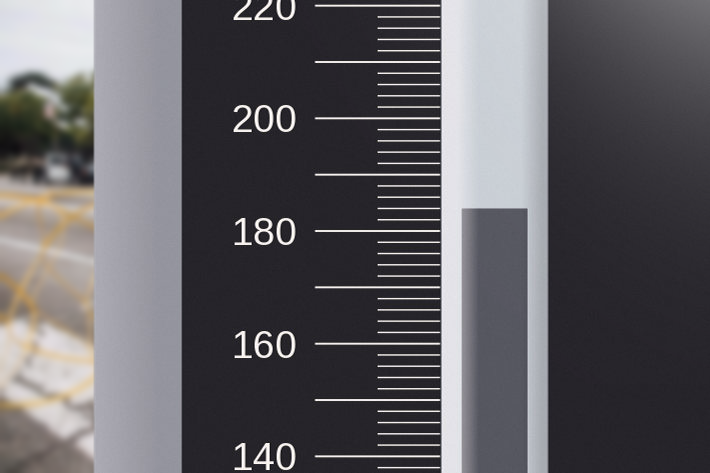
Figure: 184 mmHg
